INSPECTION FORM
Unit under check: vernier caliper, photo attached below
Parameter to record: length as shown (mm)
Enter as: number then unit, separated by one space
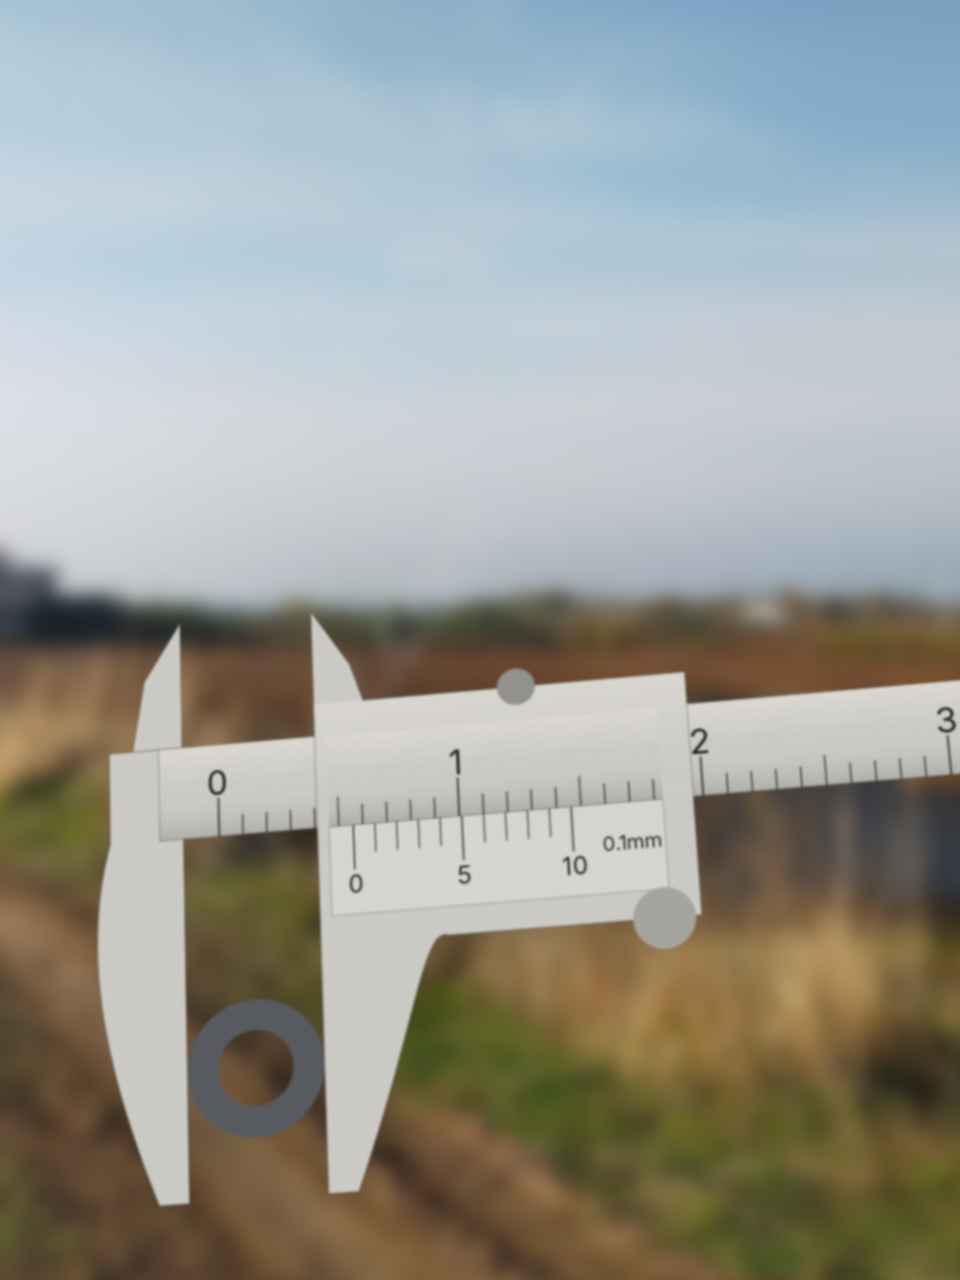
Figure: 5.6 mm
